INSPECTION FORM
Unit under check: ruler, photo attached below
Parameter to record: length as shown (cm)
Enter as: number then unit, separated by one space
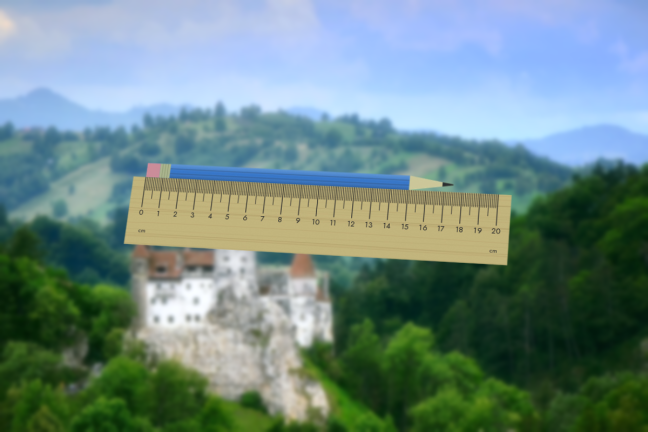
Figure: 17.5 cm
